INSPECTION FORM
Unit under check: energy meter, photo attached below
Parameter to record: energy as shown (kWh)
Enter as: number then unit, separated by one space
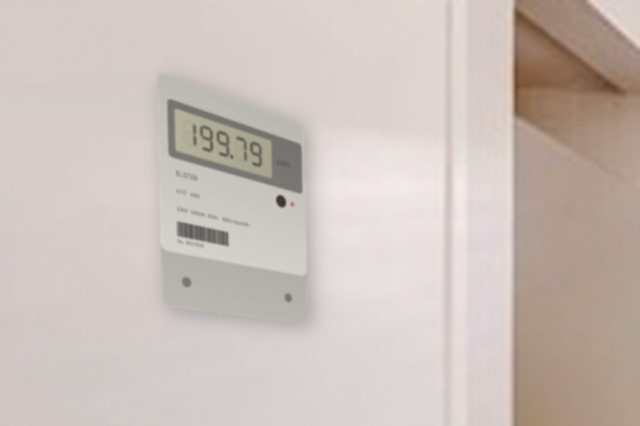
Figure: 199.79 kWh
